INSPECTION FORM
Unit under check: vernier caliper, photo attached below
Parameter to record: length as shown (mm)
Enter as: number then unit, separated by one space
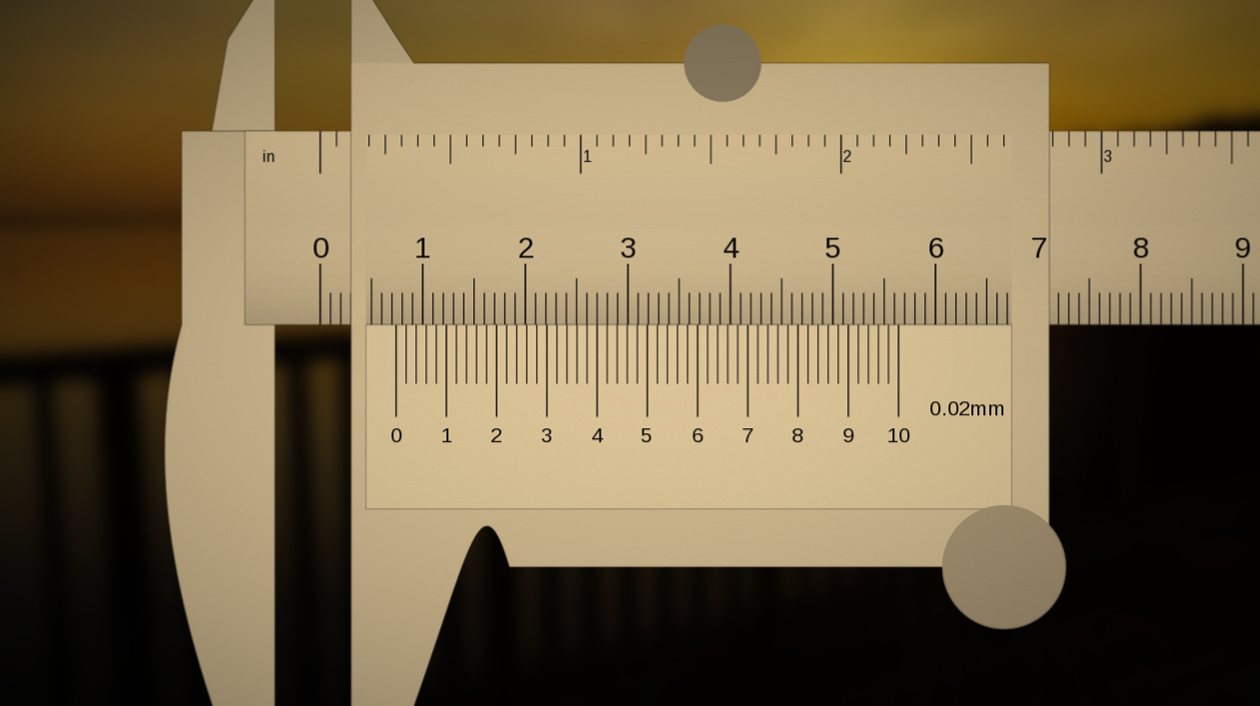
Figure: 7.4 mm
